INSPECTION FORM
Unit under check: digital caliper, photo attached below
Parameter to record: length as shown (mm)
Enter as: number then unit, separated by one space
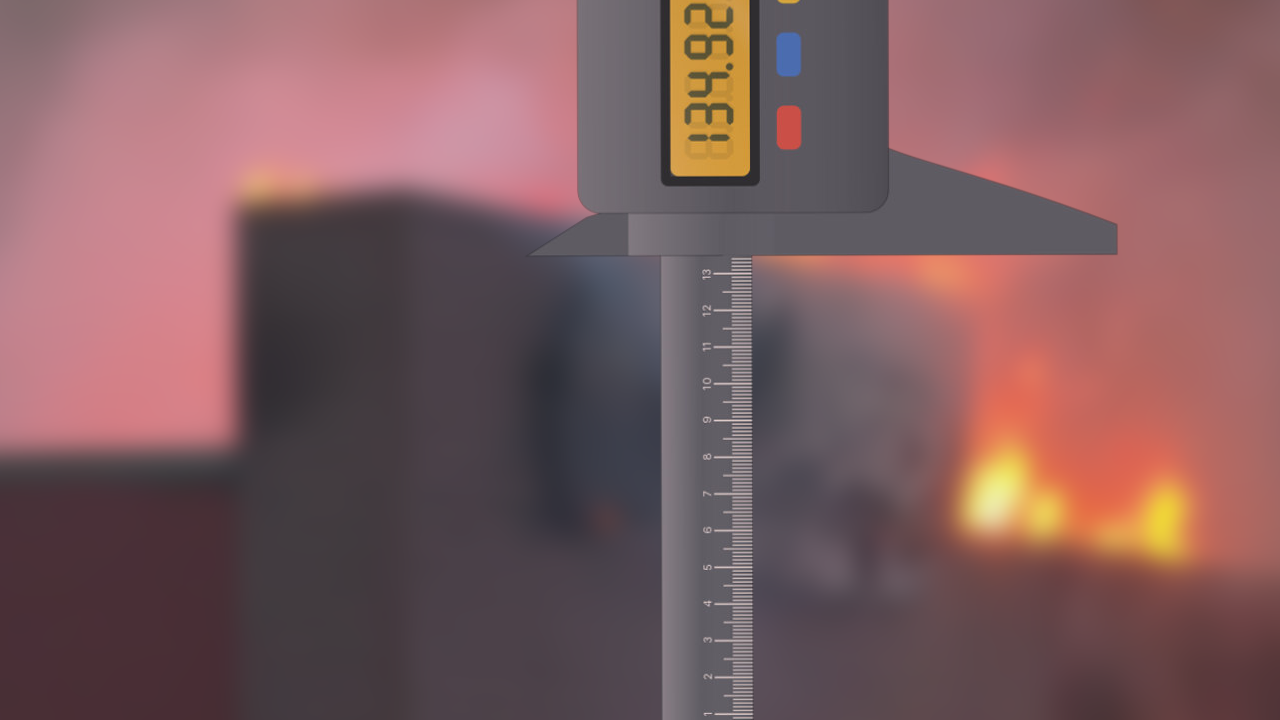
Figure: 134.92 mm
